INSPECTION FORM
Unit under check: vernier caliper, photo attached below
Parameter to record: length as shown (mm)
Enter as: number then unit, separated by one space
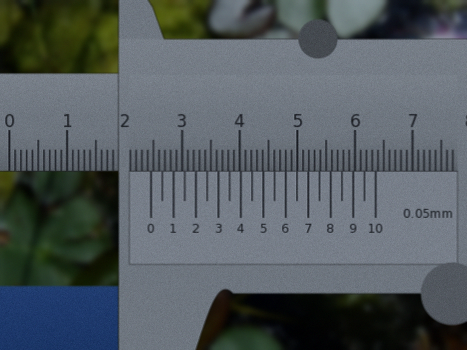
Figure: 24.6 mm
